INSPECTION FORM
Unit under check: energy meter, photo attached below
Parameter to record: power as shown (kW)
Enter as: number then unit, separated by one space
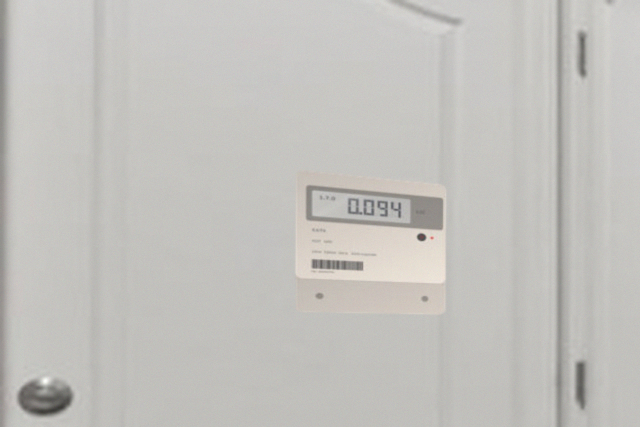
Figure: 0.094 kW
